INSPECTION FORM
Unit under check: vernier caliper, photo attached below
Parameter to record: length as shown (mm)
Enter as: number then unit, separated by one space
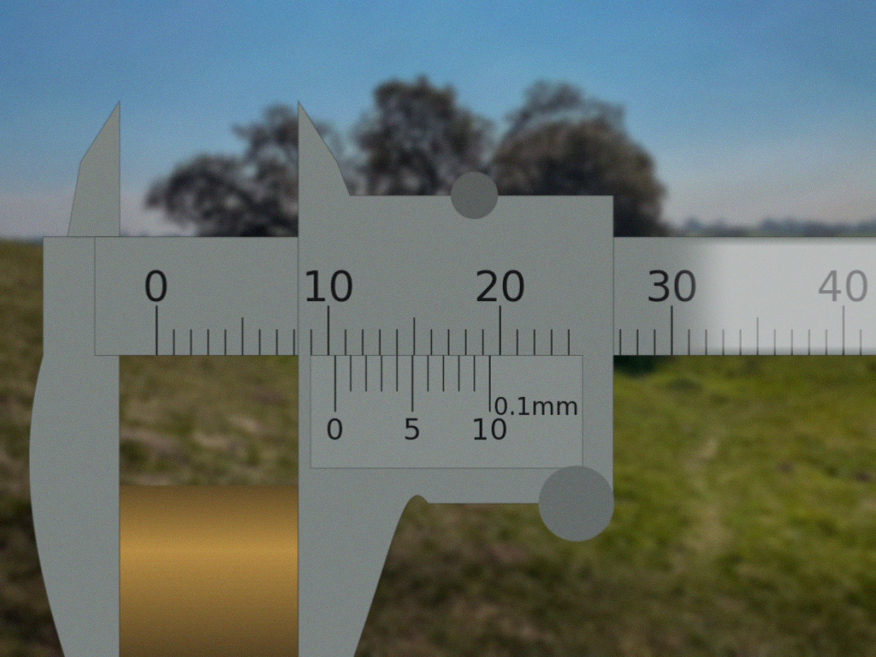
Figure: 10.4 mm
